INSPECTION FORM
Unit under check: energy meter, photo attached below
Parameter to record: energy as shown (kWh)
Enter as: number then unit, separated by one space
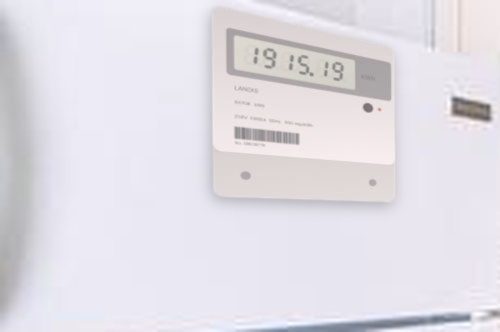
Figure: 1915.19 kWh
